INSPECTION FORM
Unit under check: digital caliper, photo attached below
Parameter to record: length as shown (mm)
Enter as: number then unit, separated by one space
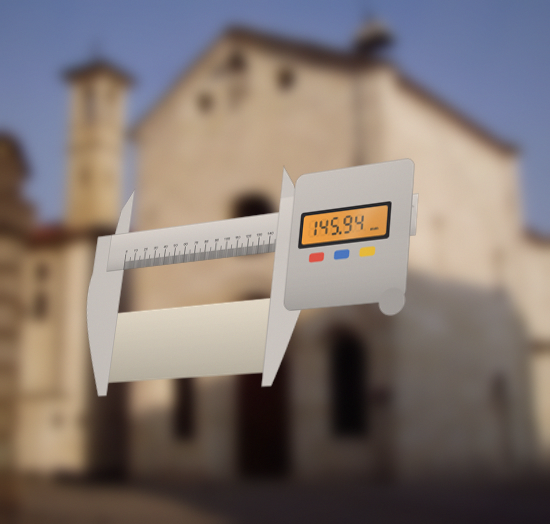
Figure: 145.94 mm
